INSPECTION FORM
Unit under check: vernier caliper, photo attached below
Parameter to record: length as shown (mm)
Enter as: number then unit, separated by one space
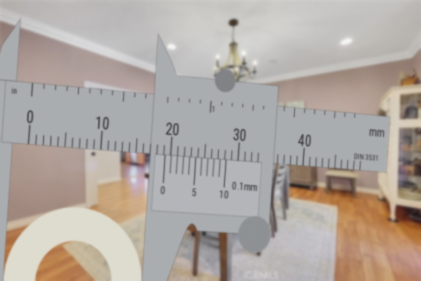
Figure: 19.2 mm
